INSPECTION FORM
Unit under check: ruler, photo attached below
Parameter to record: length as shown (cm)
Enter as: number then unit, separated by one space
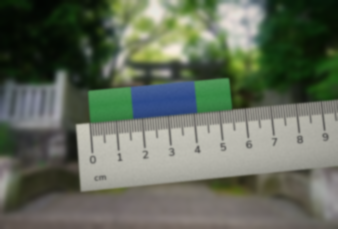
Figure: 5.5 cm
